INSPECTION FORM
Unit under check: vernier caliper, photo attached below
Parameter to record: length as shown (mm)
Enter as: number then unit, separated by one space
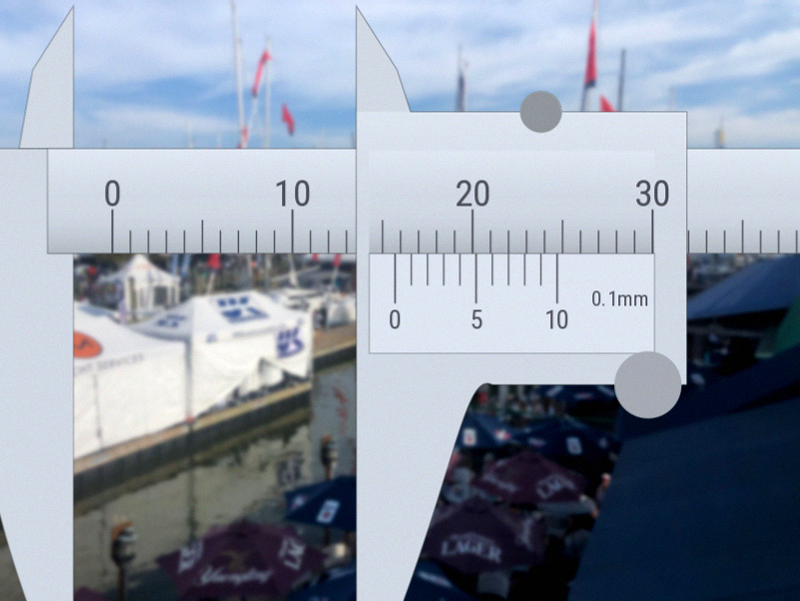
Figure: 15.7 mm
